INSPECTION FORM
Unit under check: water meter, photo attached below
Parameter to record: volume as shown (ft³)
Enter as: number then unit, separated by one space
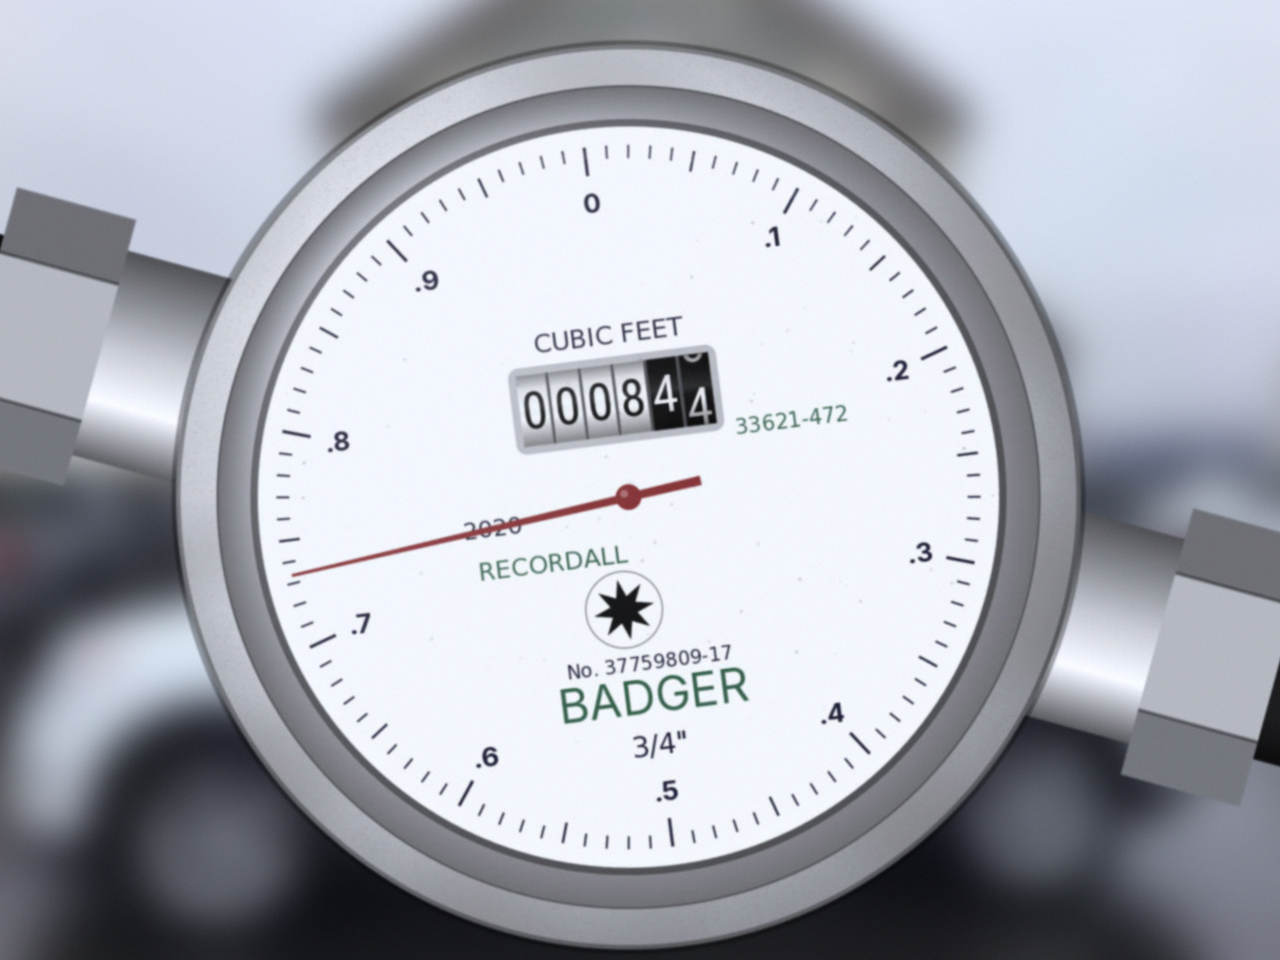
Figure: 843.73 ft³
